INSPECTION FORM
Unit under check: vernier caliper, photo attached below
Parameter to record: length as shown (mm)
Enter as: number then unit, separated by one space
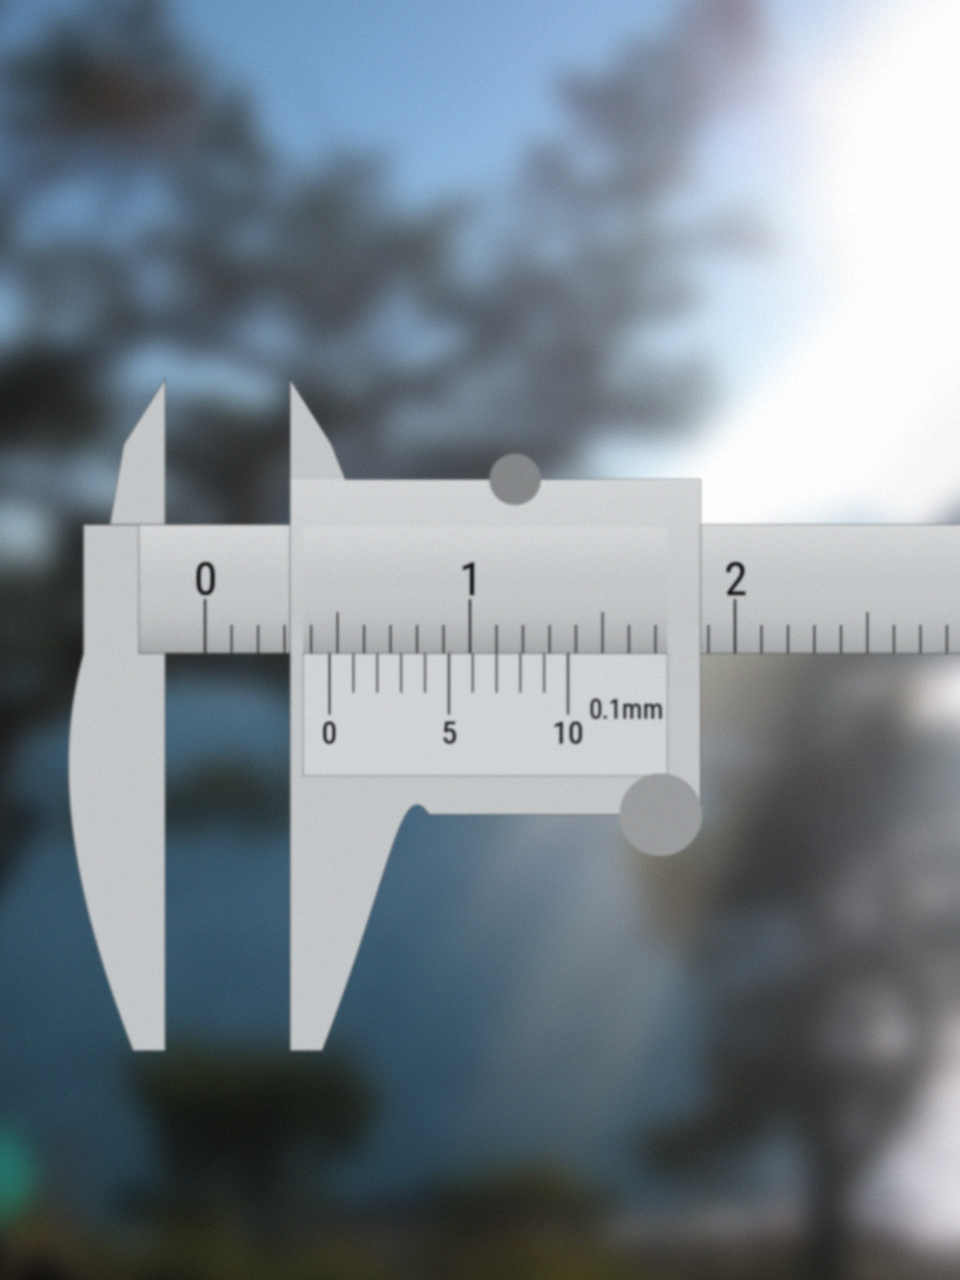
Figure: 4.7 mm
